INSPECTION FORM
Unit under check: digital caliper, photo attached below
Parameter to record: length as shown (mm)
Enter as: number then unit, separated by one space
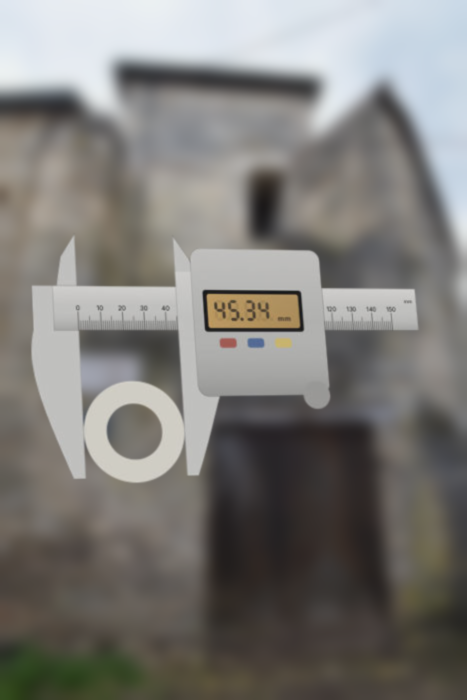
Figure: 45.34 mm
